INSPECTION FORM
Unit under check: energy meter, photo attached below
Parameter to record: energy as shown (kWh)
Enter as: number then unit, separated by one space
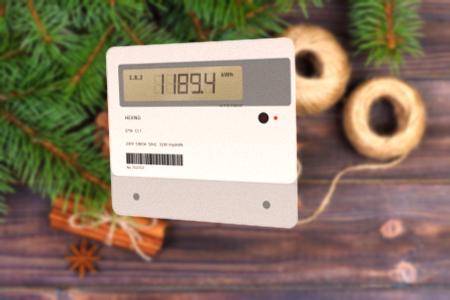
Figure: 1189.4 kWh
